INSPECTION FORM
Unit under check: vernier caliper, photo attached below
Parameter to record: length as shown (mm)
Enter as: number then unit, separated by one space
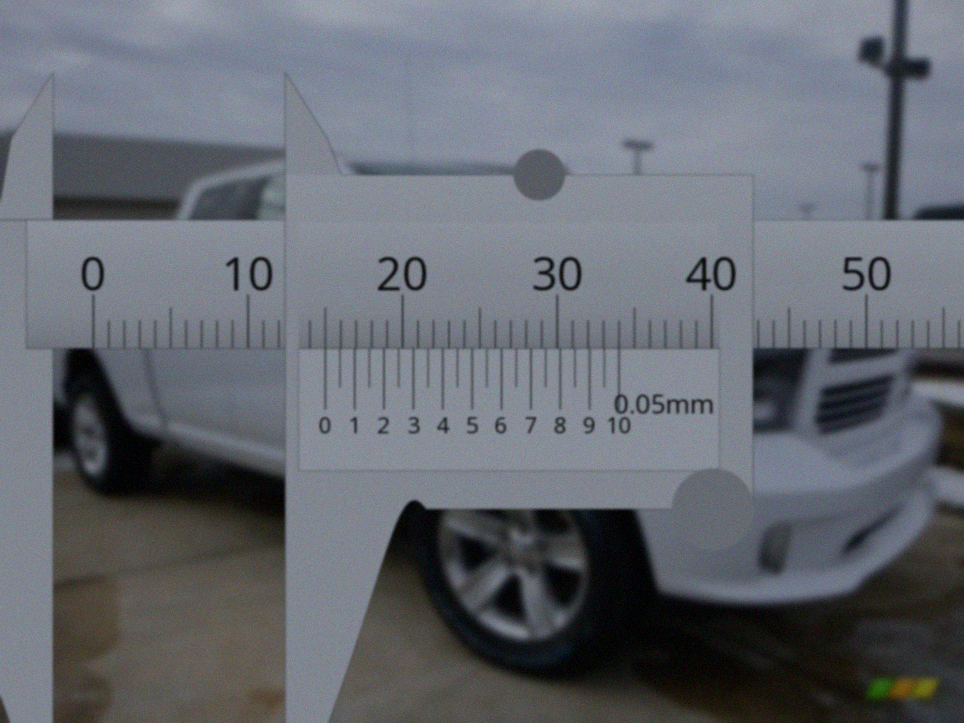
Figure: 15.0 mm
